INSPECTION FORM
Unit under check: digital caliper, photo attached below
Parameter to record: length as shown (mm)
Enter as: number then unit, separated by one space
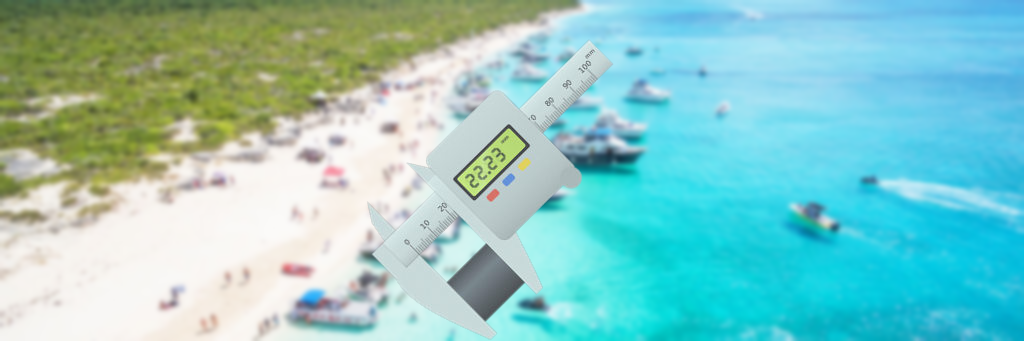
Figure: 22.23 mm
